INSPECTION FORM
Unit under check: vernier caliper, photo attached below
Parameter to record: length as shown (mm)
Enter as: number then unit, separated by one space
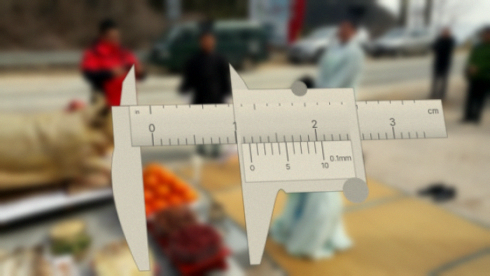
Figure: 11.6 mm
